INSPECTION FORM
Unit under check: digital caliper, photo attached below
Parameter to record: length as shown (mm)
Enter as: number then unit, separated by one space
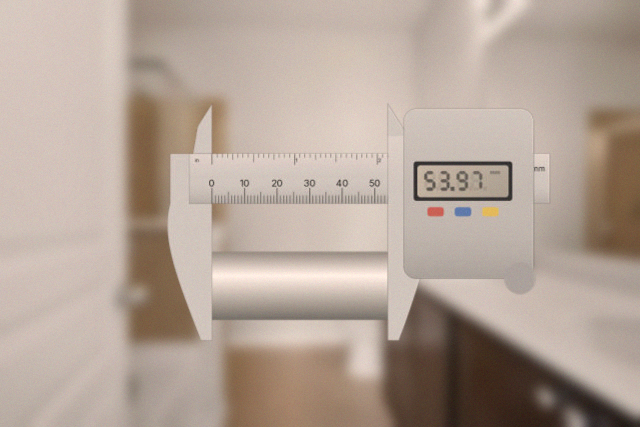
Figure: 53.97 mm
